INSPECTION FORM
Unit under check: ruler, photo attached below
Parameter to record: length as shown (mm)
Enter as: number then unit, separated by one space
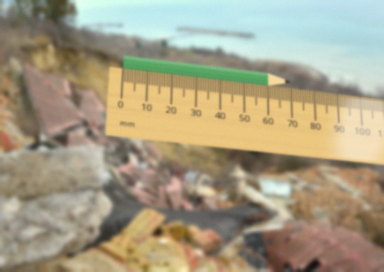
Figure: 70 mm
